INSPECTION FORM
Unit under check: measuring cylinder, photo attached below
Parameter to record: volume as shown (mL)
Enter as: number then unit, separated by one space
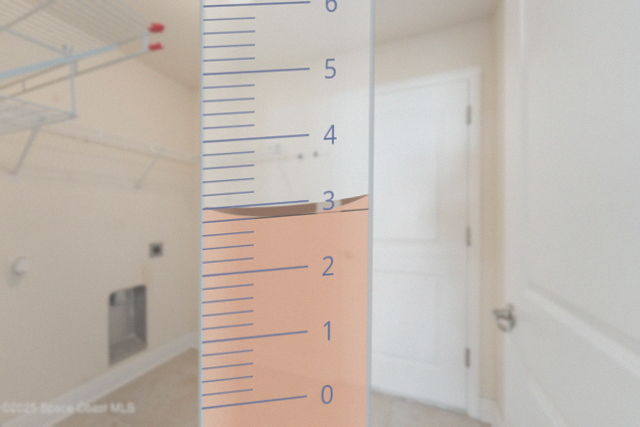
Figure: 2.8 mL
